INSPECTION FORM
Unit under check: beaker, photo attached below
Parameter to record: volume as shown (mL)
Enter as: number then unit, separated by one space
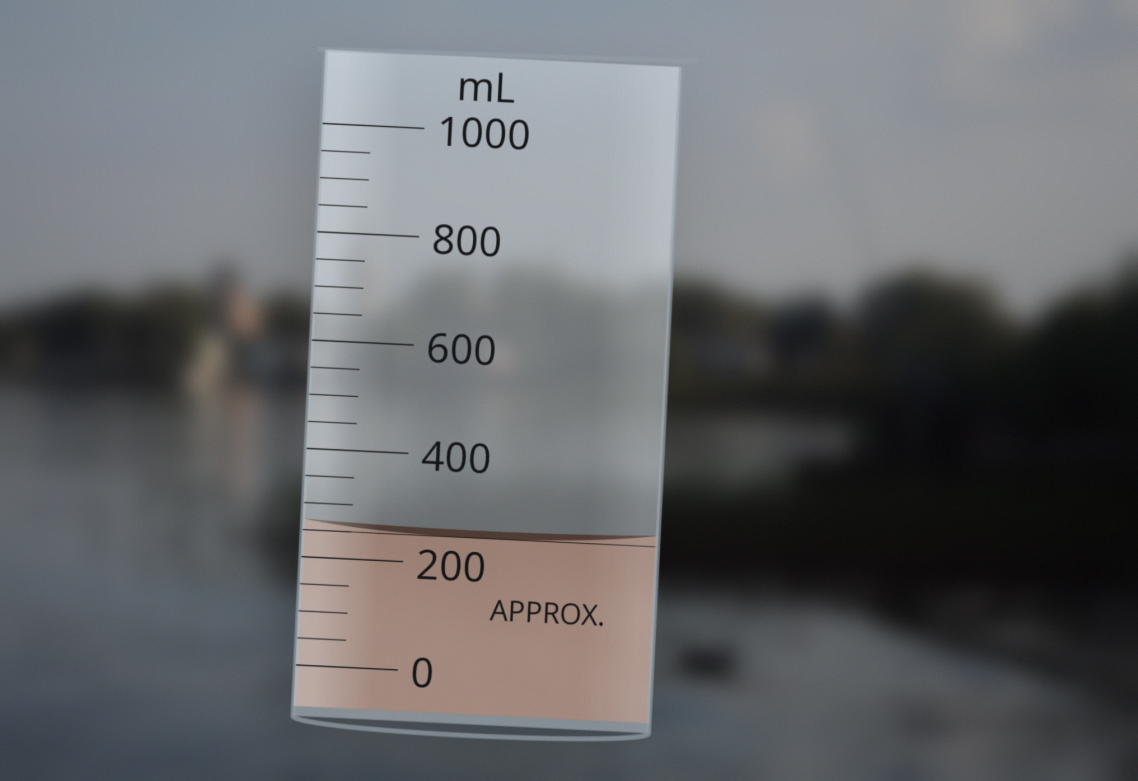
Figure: 250 mL
